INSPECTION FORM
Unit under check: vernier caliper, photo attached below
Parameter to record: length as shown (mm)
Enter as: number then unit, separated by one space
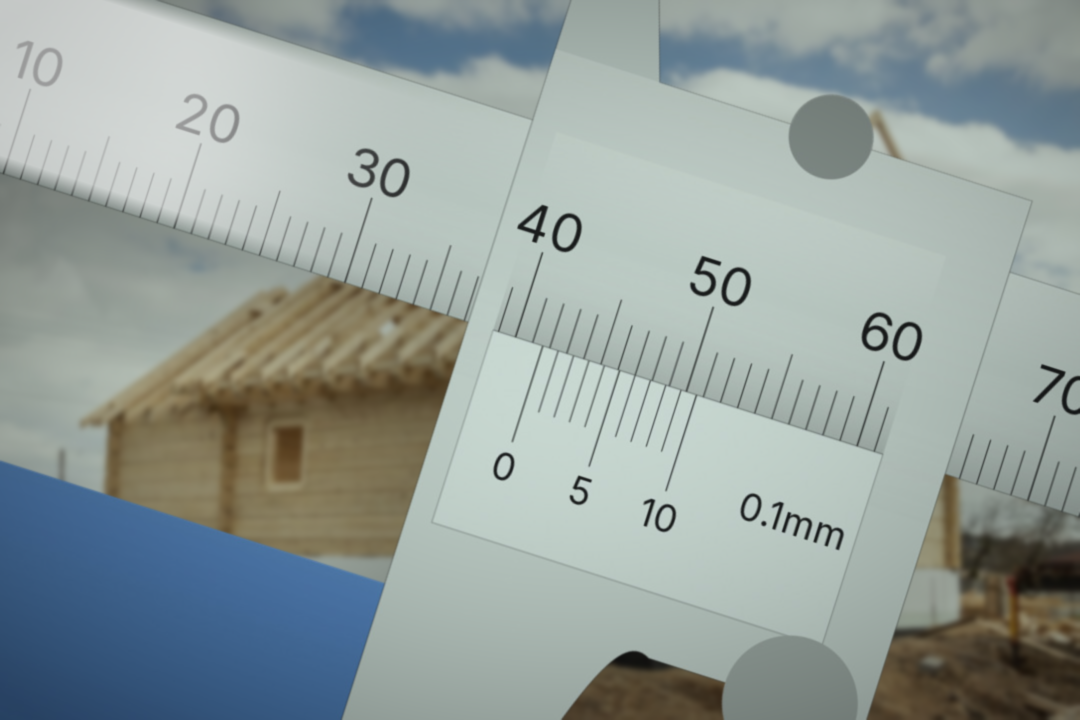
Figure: 41.6 mm
